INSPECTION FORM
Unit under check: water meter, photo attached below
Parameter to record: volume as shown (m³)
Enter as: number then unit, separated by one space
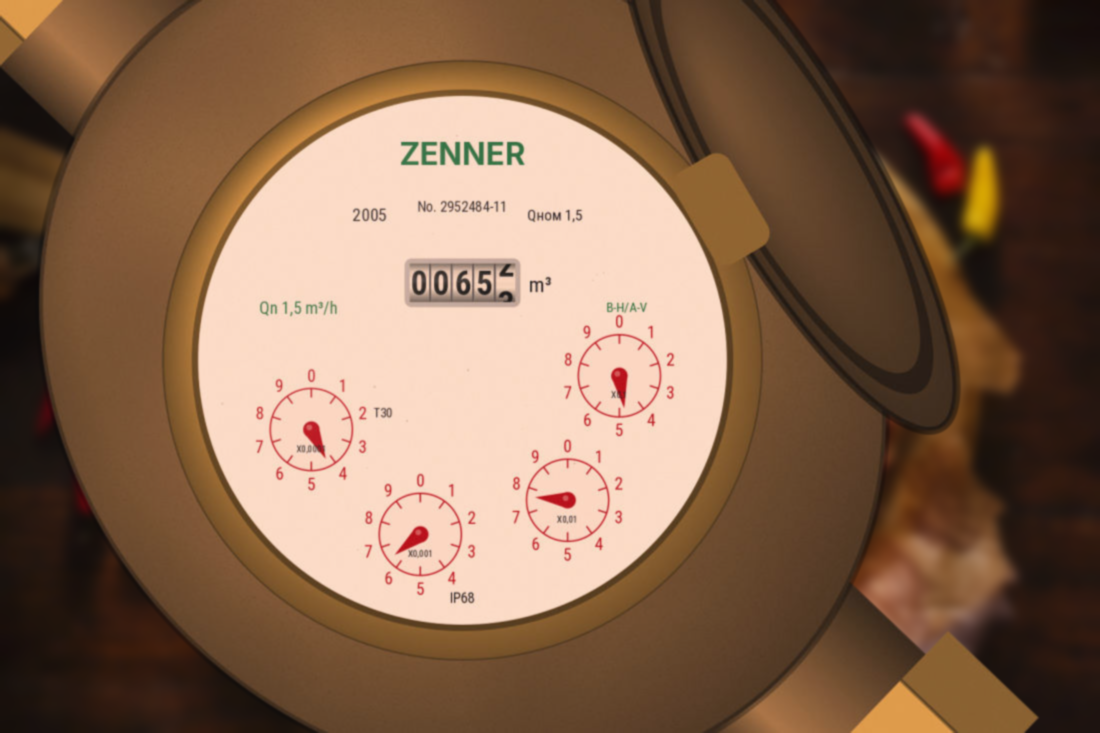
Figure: 652.4764 m³
